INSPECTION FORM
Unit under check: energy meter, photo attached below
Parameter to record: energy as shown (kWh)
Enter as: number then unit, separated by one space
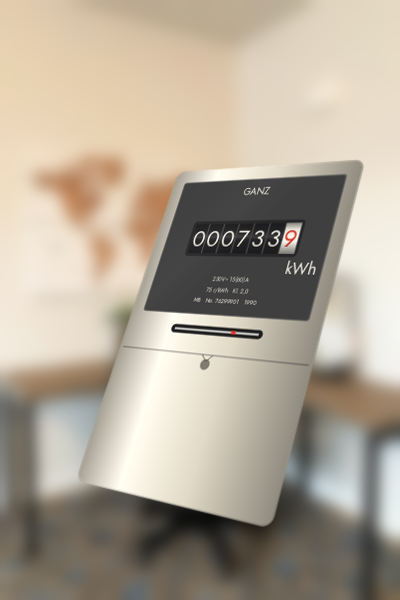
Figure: 733.9 kWh
